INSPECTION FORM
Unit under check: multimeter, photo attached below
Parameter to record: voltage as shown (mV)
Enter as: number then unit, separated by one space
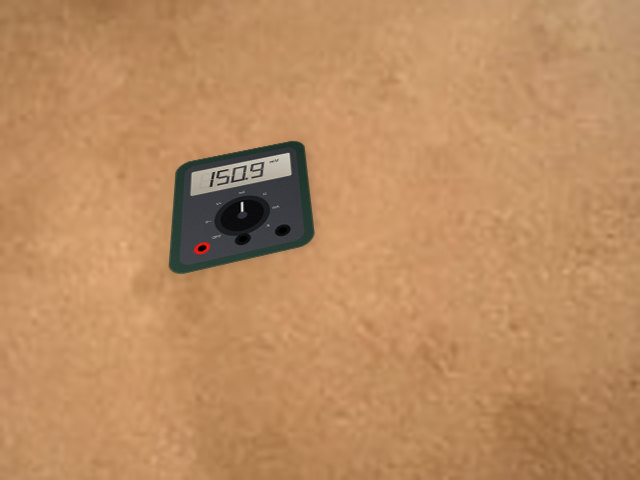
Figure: 150.9 mV
